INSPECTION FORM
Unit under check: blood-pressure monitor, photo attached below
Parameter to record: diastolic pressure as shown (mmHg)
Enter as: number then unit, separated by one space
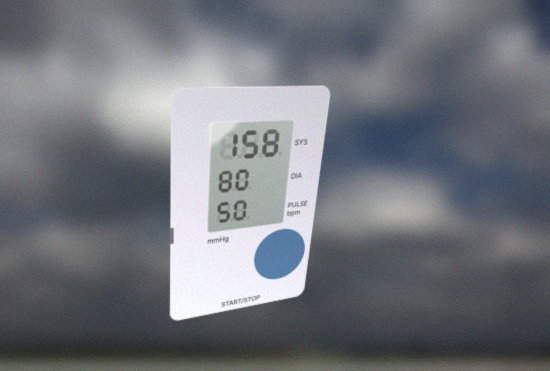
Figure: 80 mmHg
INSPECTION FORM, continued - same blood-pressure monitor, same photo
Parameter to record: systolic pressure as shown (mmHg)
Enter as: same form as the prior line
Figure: 158 mmHg
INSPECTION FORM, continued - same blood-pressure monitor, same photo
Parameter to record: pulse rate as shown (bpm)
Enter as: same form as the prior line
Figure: 50 bpm
